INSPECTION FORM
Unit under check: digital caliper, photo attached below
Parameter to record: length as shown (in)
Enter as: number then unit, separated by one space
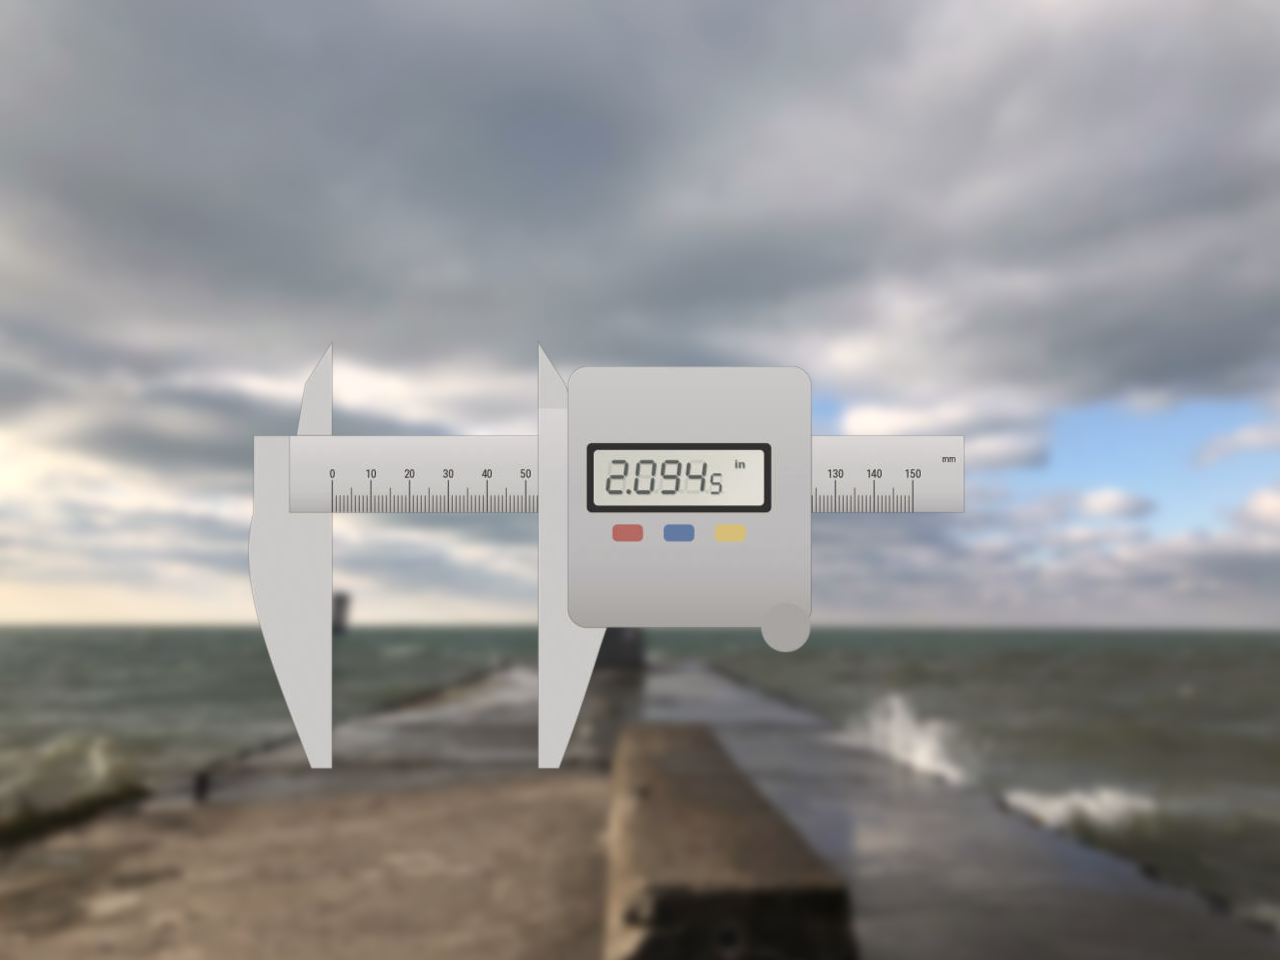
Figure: 2.0945 in
